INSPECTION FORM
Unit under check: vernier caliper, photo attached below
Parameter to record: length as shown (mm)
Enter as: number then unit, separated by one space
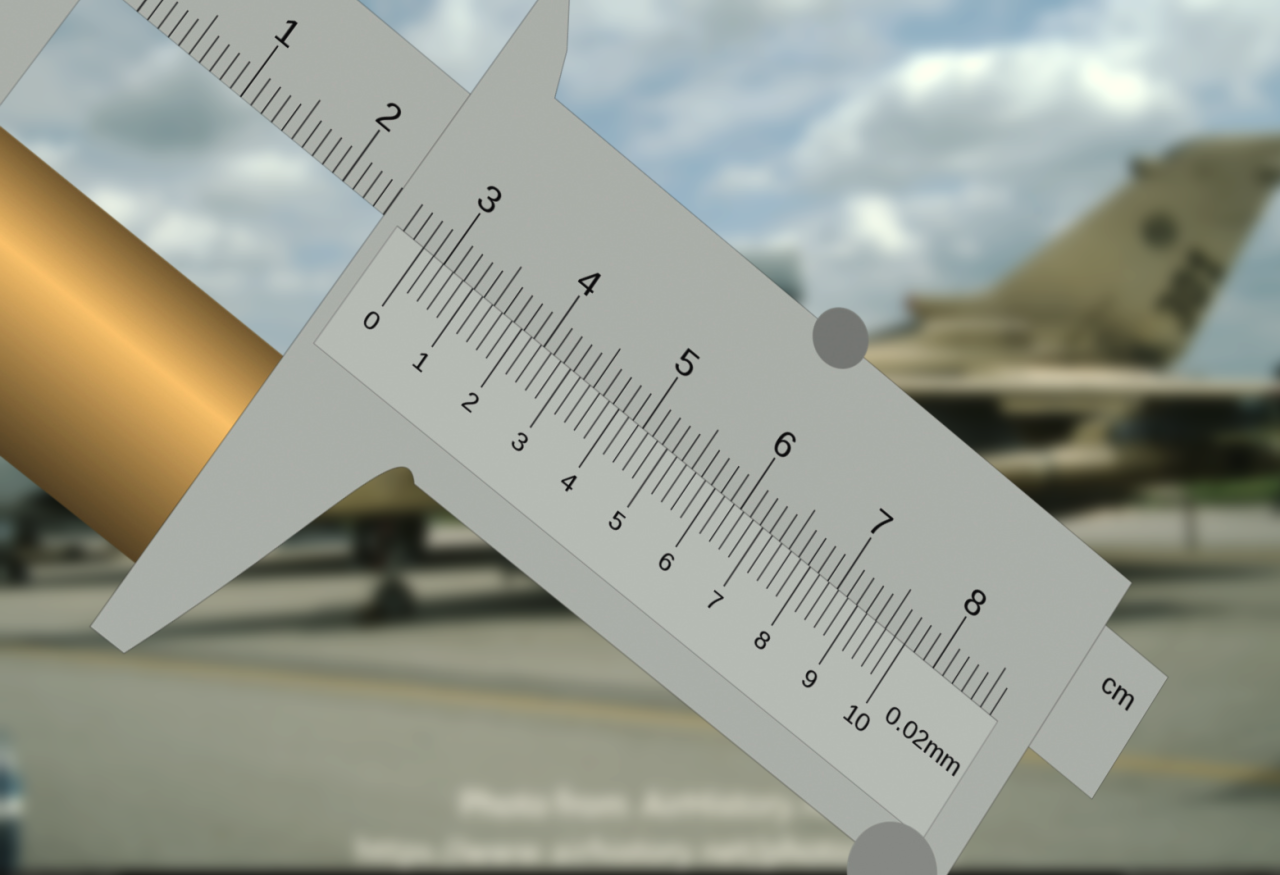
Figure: 28.0 mm
